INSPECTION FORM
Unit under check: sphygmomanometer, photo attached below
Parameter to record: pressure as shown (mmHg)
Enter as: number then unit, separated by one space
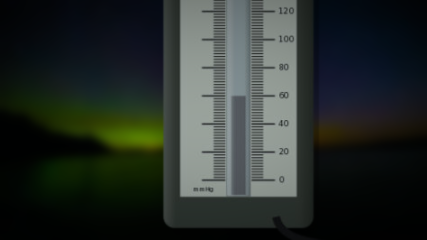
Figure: 60 mmHg
